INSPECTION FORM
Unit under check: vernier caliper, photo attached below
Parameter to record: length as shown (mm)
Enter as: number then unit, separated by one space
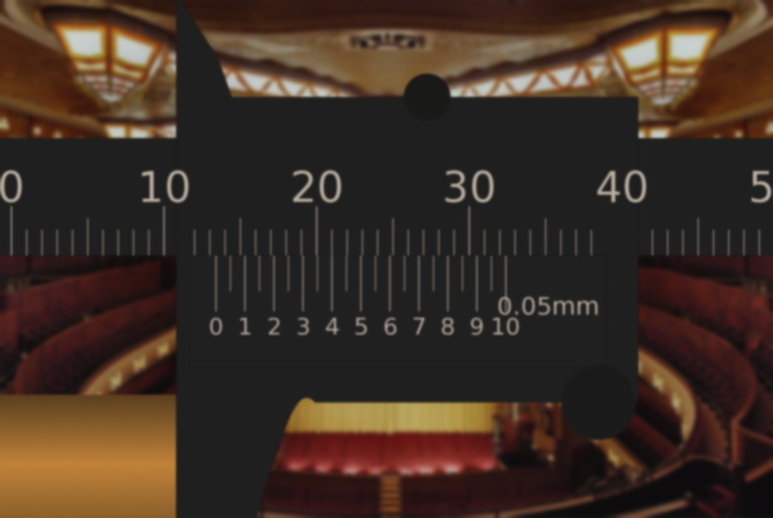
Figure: 13.4 mm
